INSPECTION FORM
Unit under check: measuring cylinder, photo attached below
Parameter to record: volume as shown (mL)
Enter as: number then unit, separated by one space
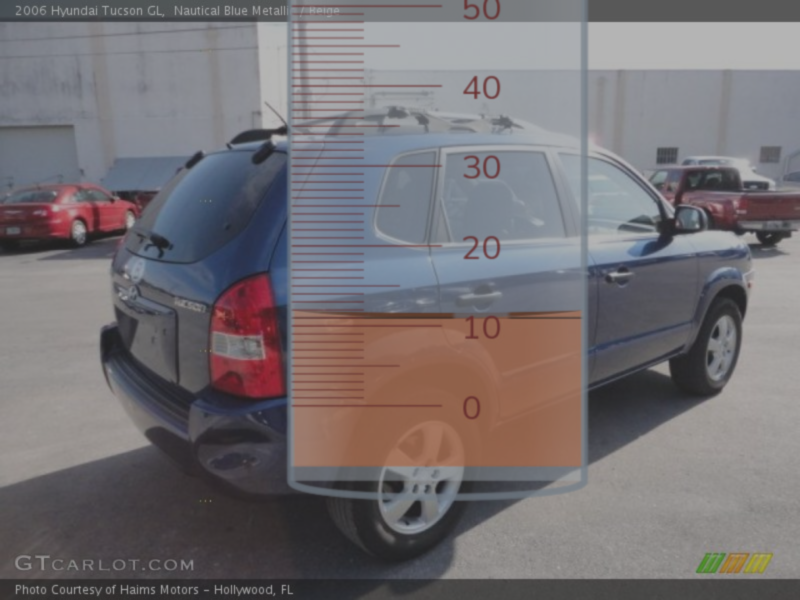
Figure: 11 mL
